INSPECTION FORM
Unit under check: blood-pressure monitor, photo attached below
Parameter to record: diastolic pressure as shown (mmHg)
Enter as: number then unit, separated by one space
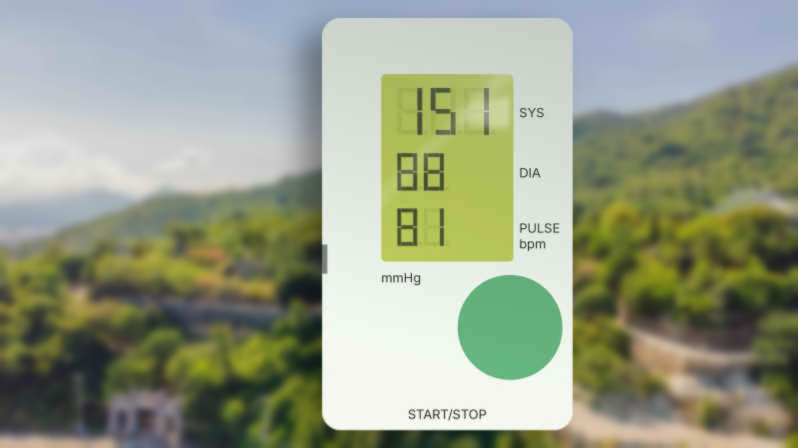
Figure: 88 mmHg
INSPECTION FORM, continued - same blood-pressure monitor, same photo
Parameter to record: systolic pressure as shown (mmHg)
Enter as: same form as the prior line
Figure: 151 mmHg
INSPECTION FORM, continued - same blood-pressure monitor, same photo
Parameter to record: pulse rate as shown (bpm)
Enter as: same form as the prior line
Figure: 81 bpm
